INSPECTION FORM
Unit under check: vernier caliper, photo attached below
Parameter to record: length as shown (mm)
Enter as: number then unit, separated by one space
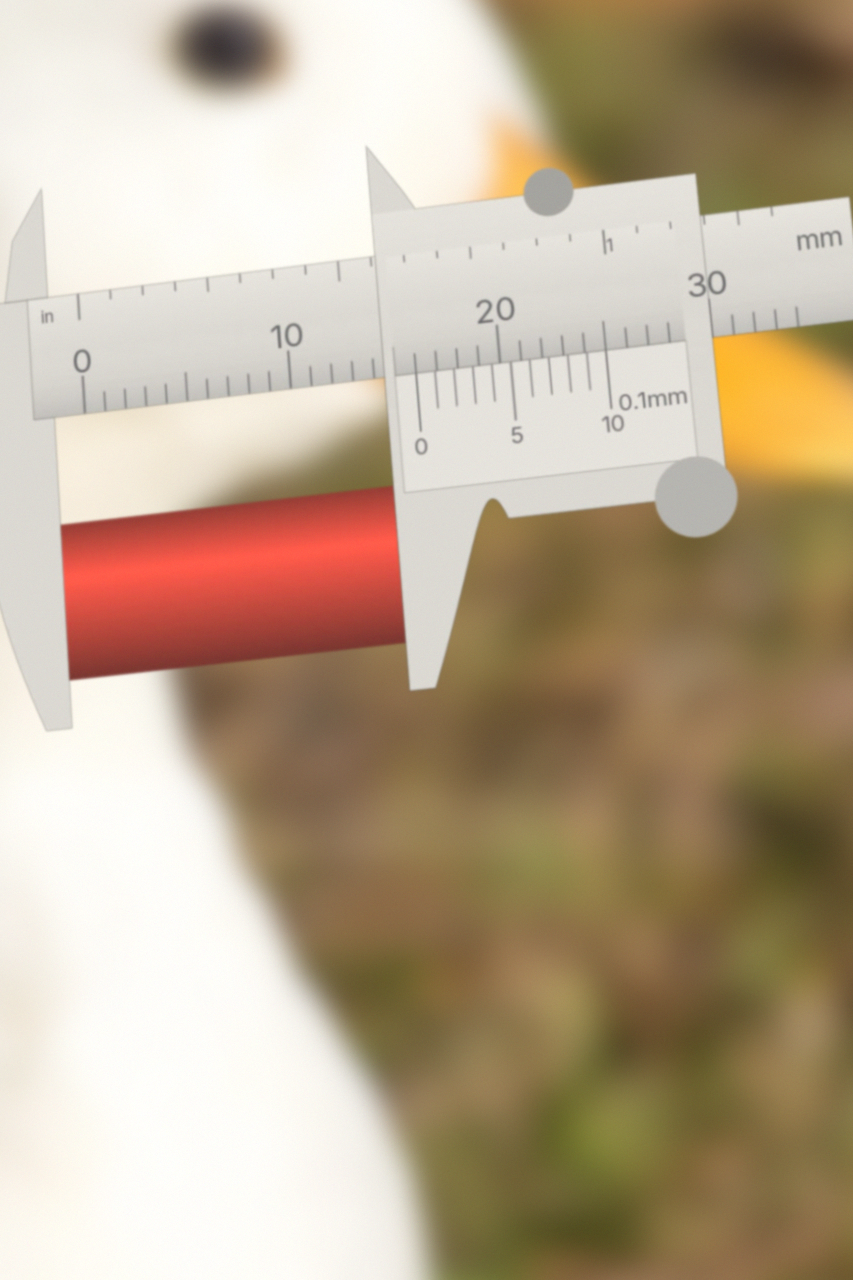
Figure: 16.0 mm
